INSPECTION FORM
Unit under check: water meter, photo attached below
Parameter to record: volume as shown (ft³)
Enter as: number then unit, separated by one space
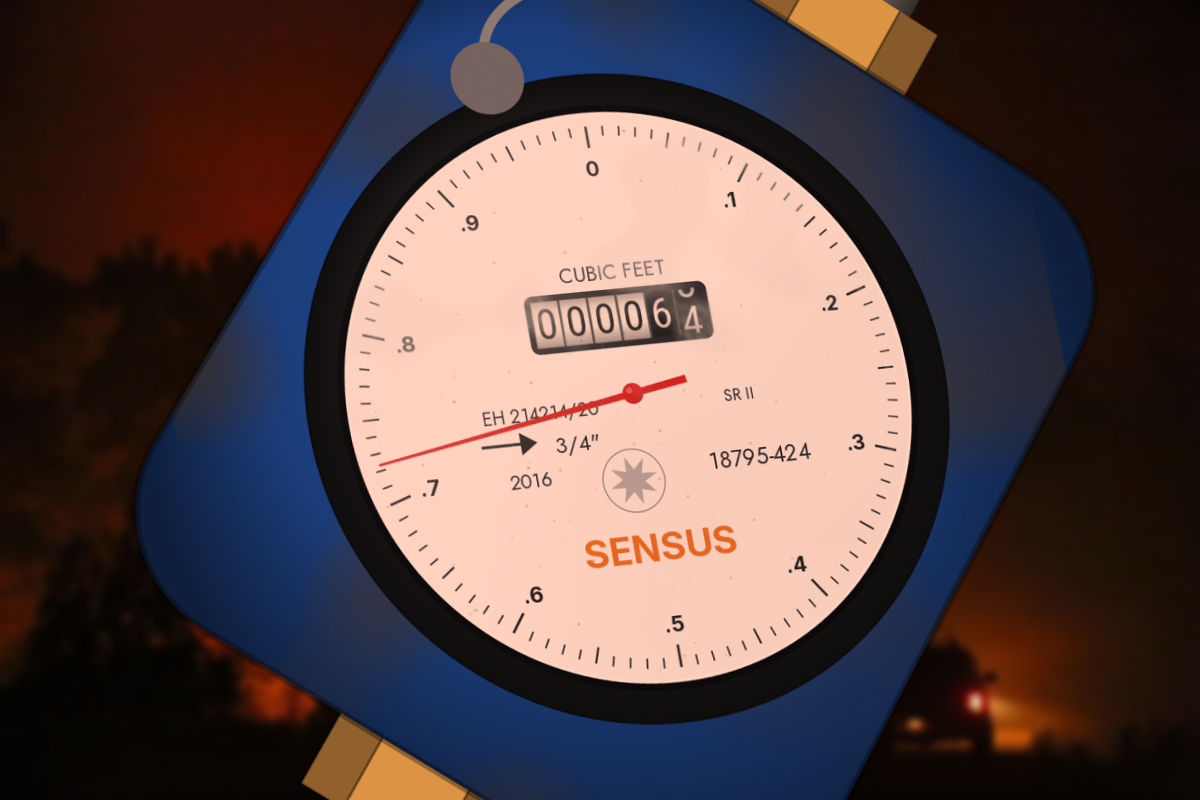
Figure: 63.72 ft³
